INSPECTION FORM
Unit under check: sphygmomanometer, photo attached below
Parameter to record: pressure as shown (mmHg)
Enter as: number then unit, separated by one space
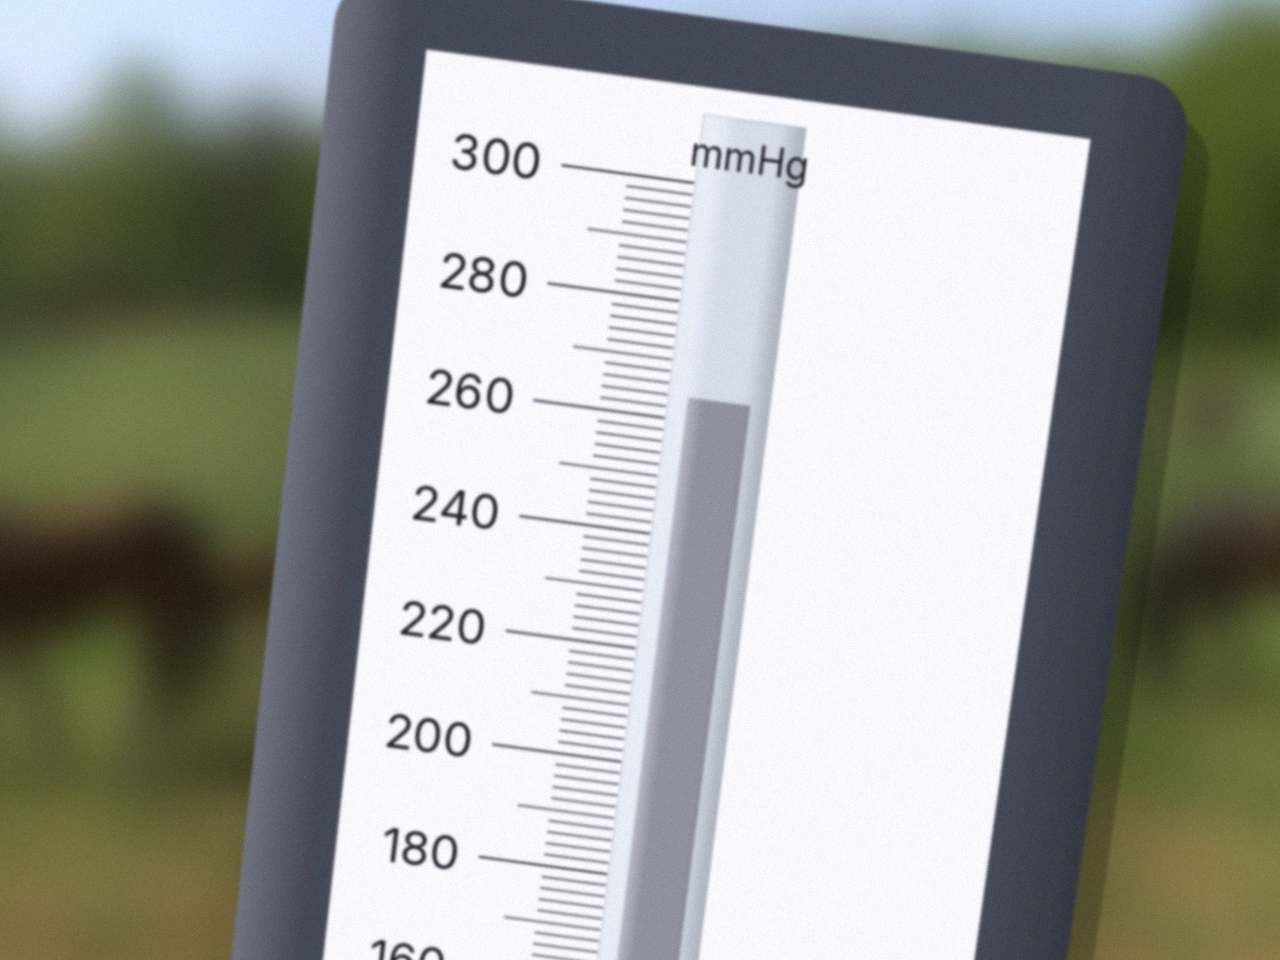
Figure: 264 mmHg
